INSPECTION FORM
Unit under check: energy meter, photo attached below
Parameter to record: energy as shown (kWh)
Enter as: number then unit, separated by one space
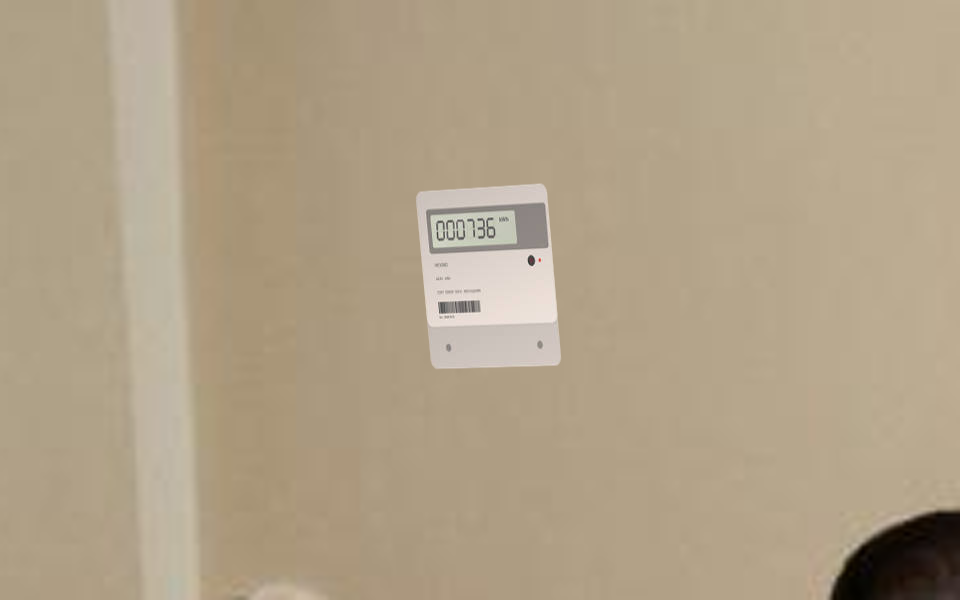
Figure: 736 kWh
